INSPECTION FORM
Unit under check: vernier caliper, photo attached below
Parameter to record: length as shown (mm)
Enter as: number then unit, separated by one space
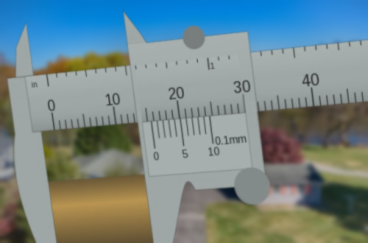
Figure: 15.6 mm
